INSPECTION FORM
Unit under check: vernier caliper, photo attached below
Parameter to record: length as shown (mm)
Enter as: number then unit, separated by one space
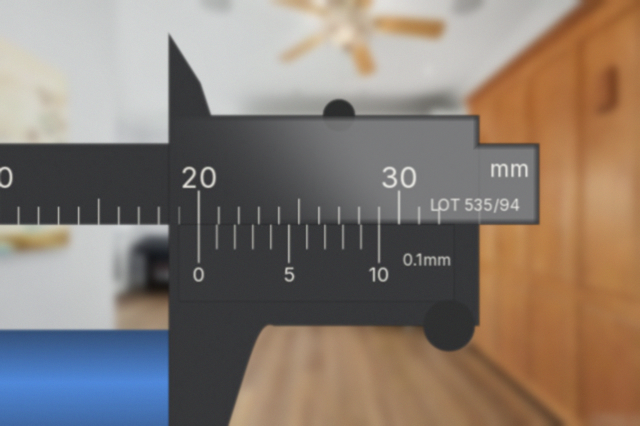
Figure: 20.0 mm
